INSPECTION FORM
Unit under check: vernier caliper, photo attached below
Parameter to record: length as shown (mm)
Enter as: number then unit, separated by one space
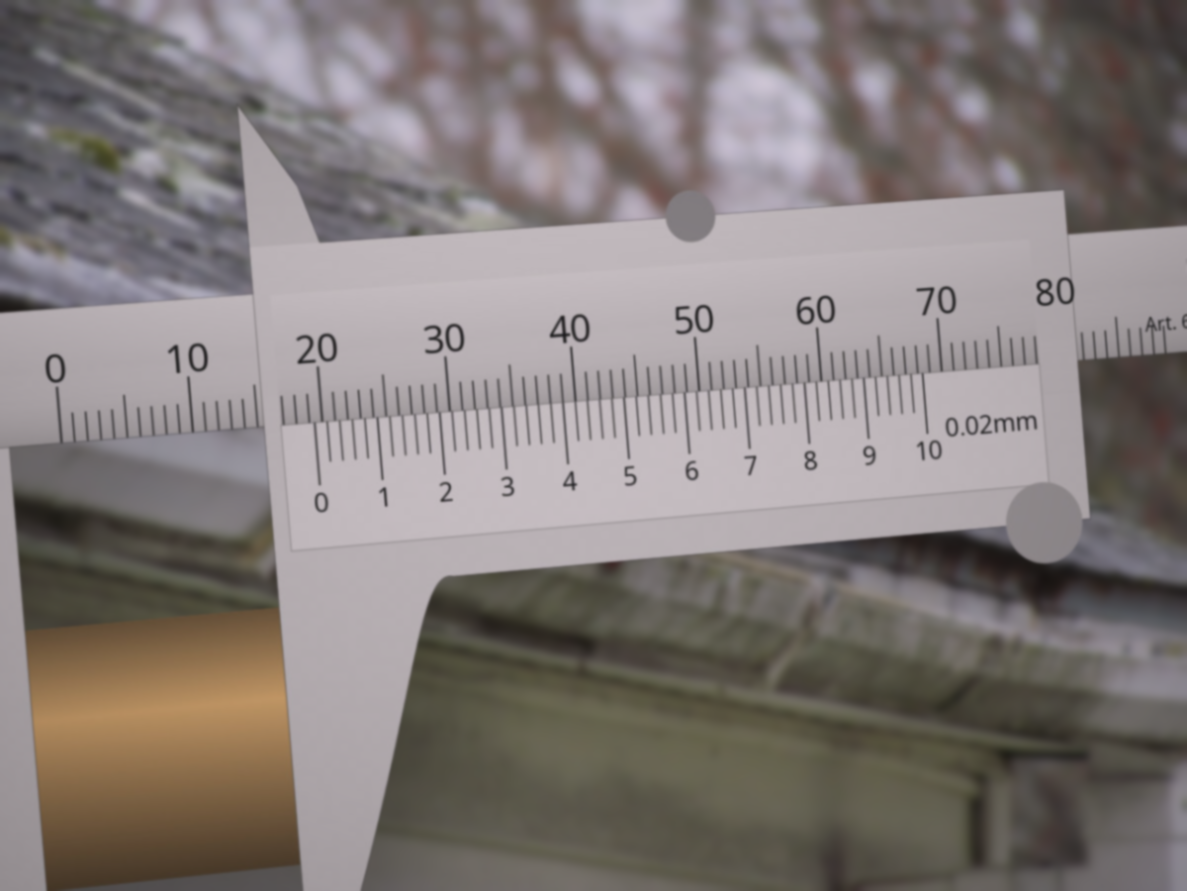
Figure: 19.4 mm
